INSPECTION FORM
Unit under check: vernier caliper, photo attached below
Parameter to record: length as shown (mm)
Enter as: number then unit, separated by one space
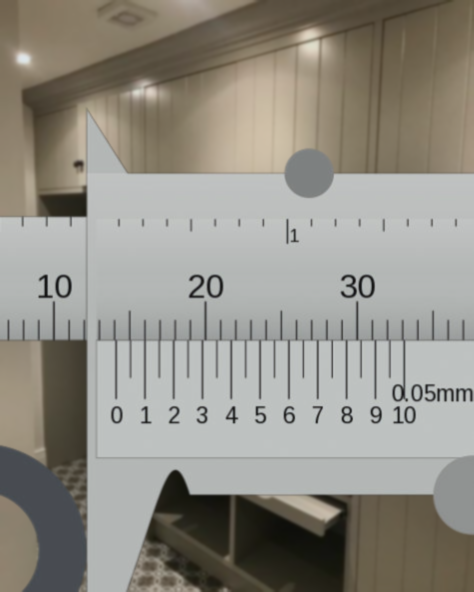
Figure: 14.1 mm
